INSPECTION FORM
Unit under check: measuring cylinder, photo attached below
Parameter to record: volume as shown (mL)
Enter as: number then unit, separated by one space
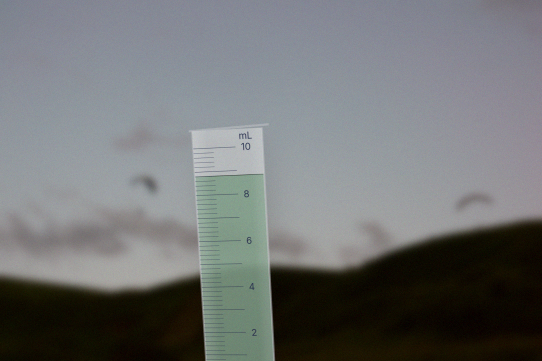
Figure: 8.8 mL
